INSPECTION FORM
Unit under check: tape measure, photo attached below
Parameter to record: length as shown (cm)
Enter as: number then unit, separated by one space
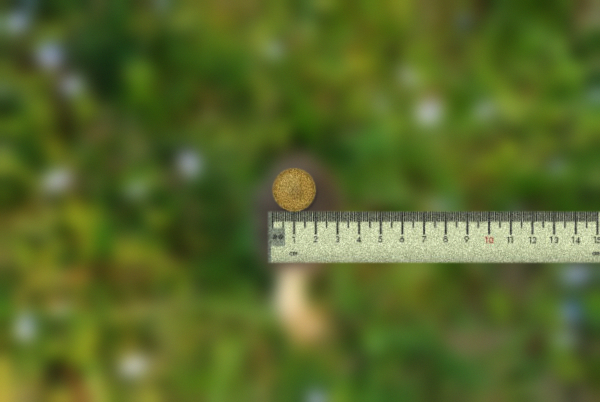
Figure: 2 cm
